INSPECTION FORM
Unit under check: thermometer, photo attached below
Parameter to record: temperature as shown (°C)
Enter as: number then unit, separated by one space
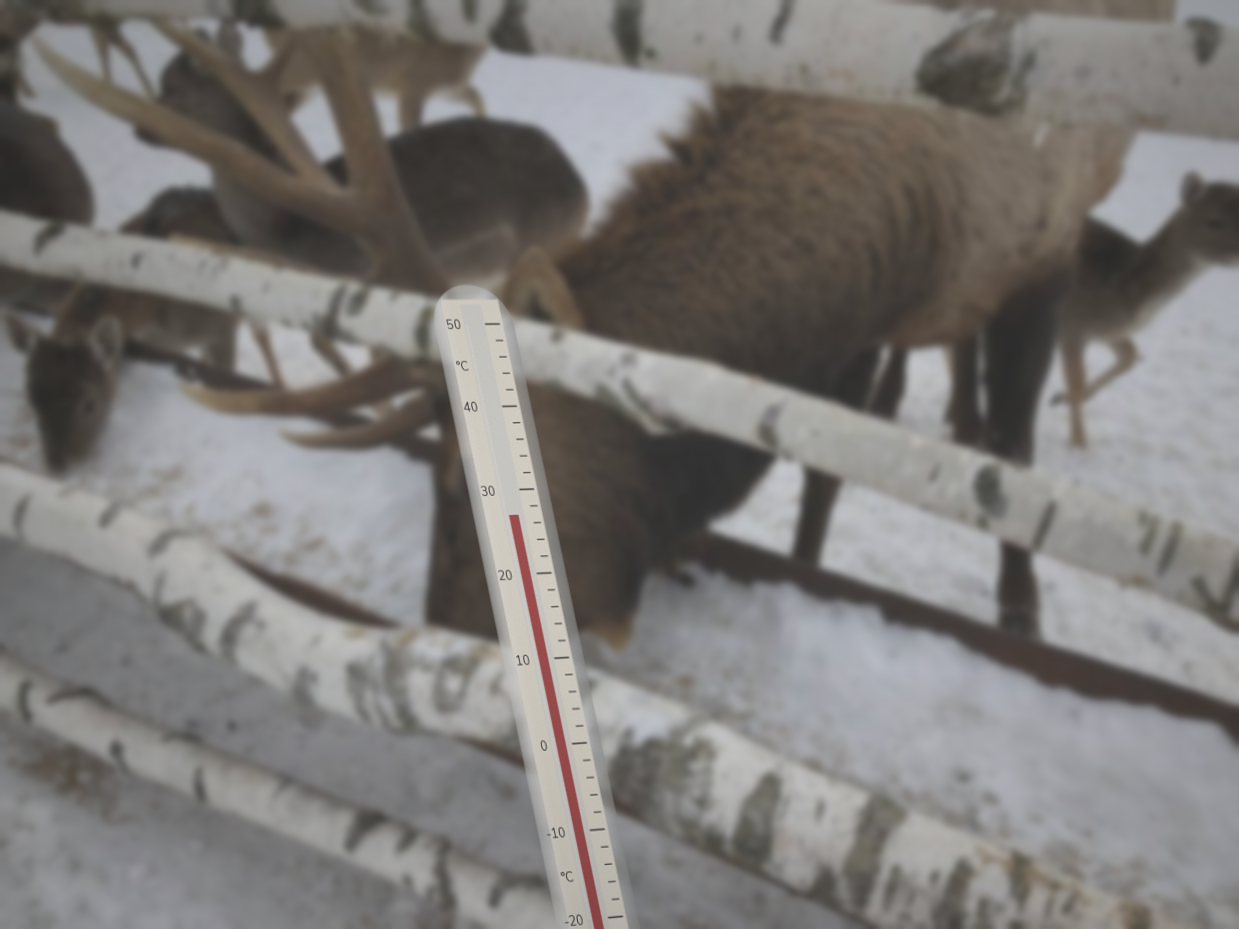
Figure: 27 °C
